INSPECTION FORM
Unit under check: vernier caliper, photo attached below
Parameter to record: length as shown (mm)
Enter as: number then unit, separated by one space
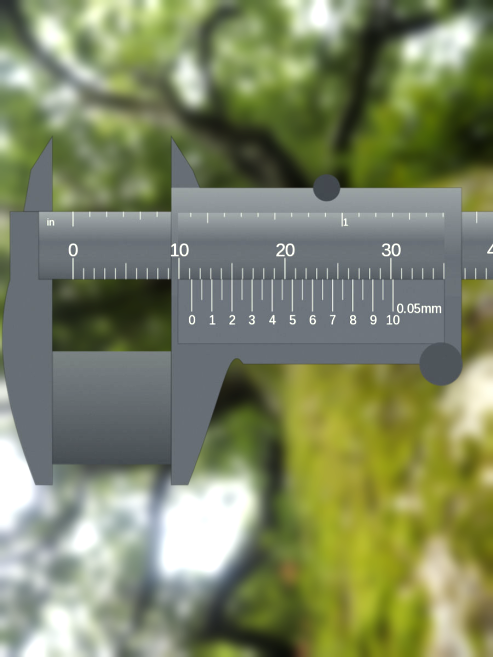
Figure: 11.2 mm
